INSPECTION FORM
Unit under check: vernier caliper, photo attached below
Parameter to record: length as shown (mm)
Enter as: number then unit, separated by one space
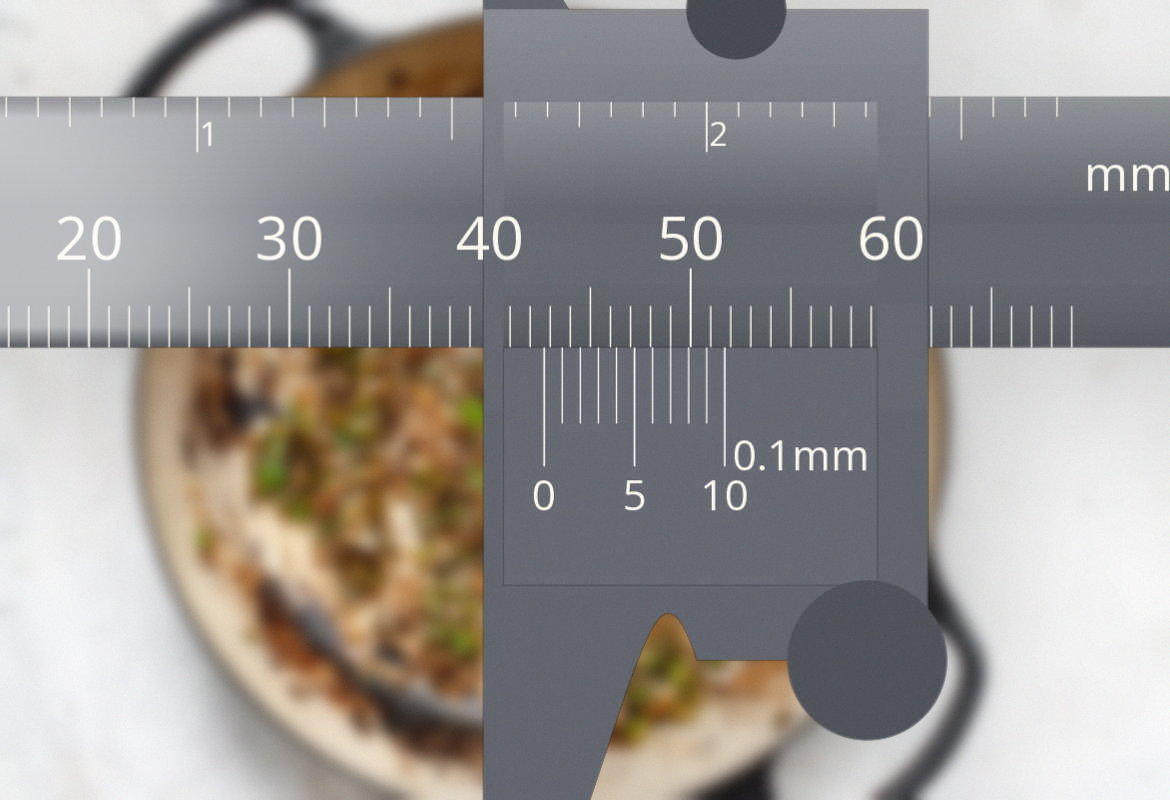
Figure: 42.7 mm
